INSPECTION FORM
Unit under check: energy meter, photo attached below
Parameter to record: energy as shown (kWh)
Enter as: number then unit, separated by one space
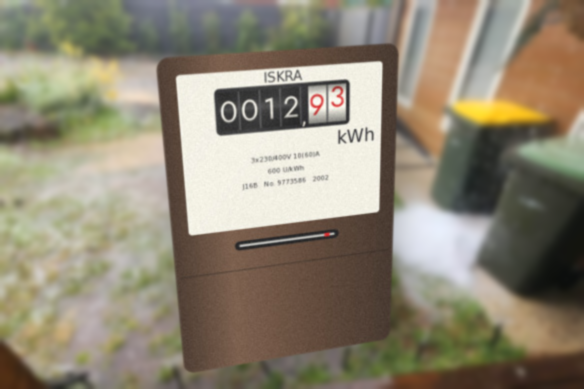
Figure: 12.93 kWh
